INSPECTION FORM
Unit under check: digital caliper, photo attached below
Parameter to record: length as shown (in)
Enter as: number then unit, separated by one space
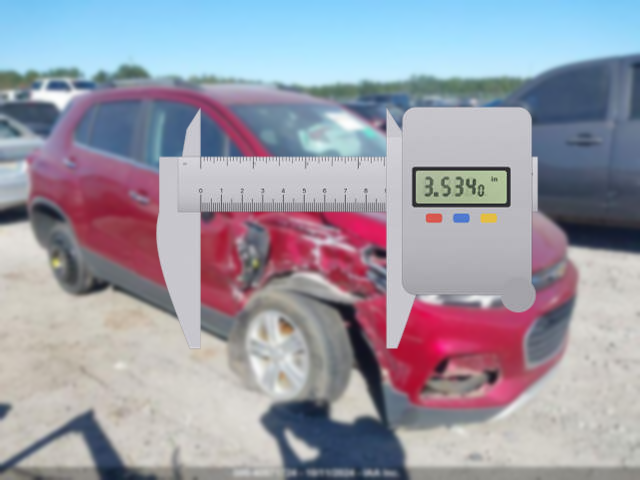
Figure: 3.5340 in
